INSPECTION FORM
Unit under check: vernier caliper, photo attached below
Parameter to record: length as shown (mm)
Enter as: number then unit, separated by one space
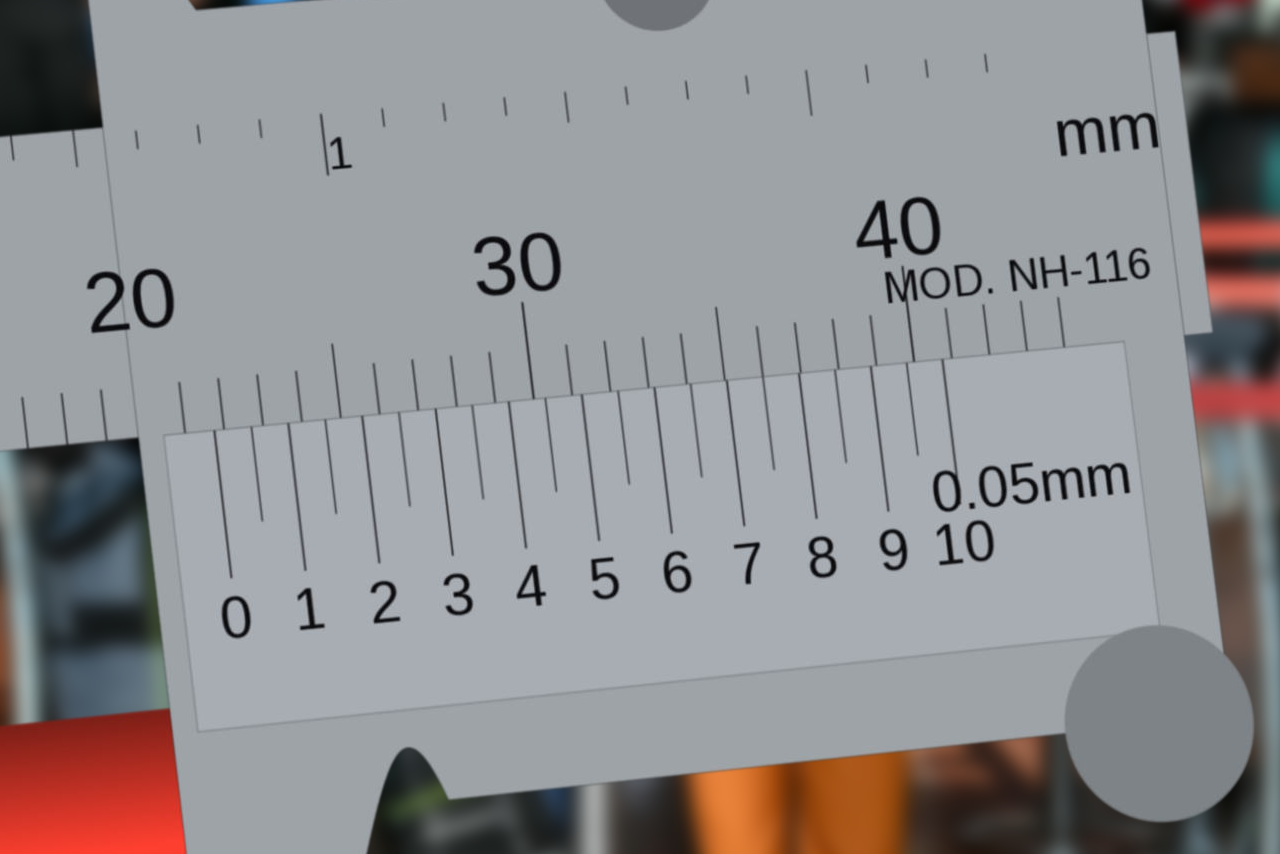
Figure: 21.75 mm
